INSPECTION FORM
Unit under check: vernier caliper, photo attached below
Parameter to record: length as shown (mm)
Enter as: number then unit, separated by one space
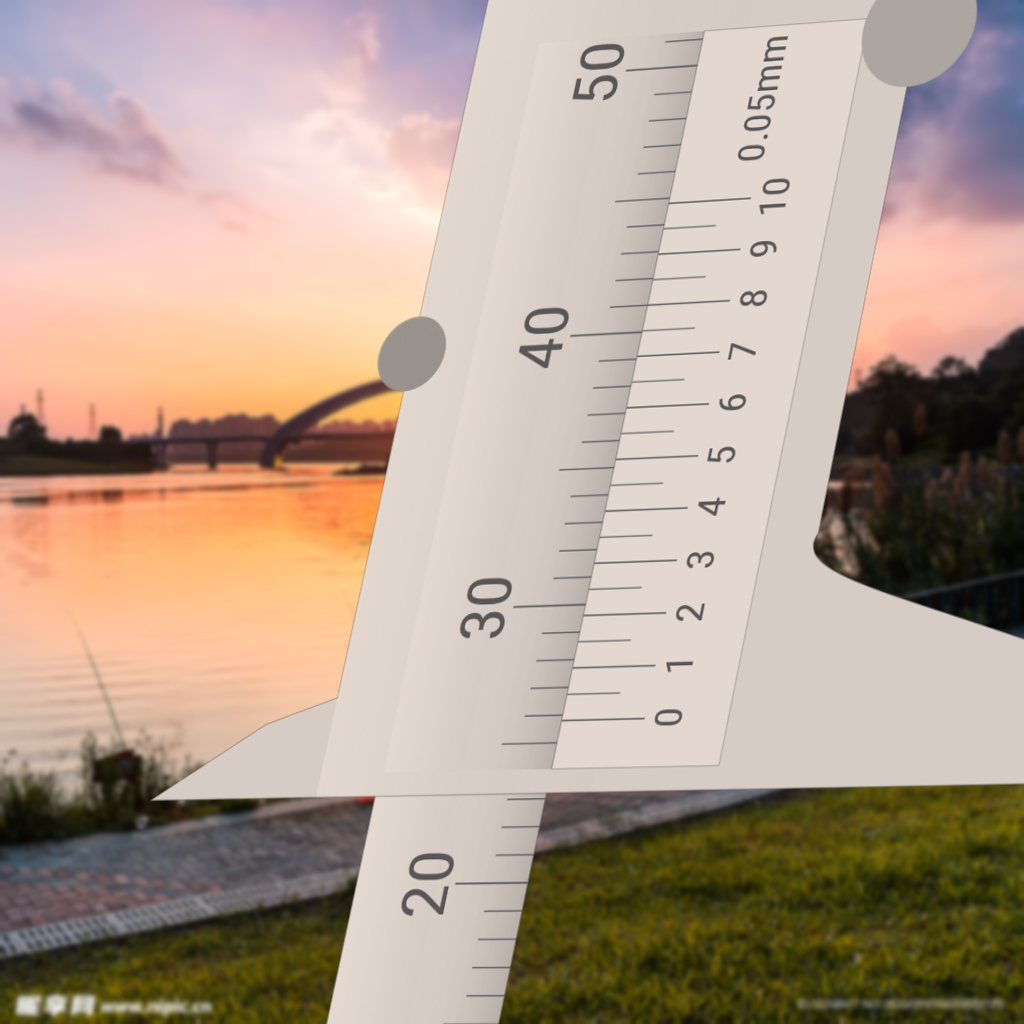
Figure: 25.80 mm
